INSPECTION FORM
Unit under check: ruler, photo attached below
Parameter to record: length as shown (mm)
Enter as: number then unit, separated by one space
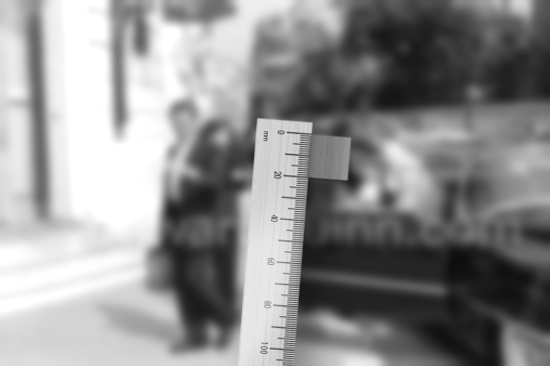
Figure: 20 mm
